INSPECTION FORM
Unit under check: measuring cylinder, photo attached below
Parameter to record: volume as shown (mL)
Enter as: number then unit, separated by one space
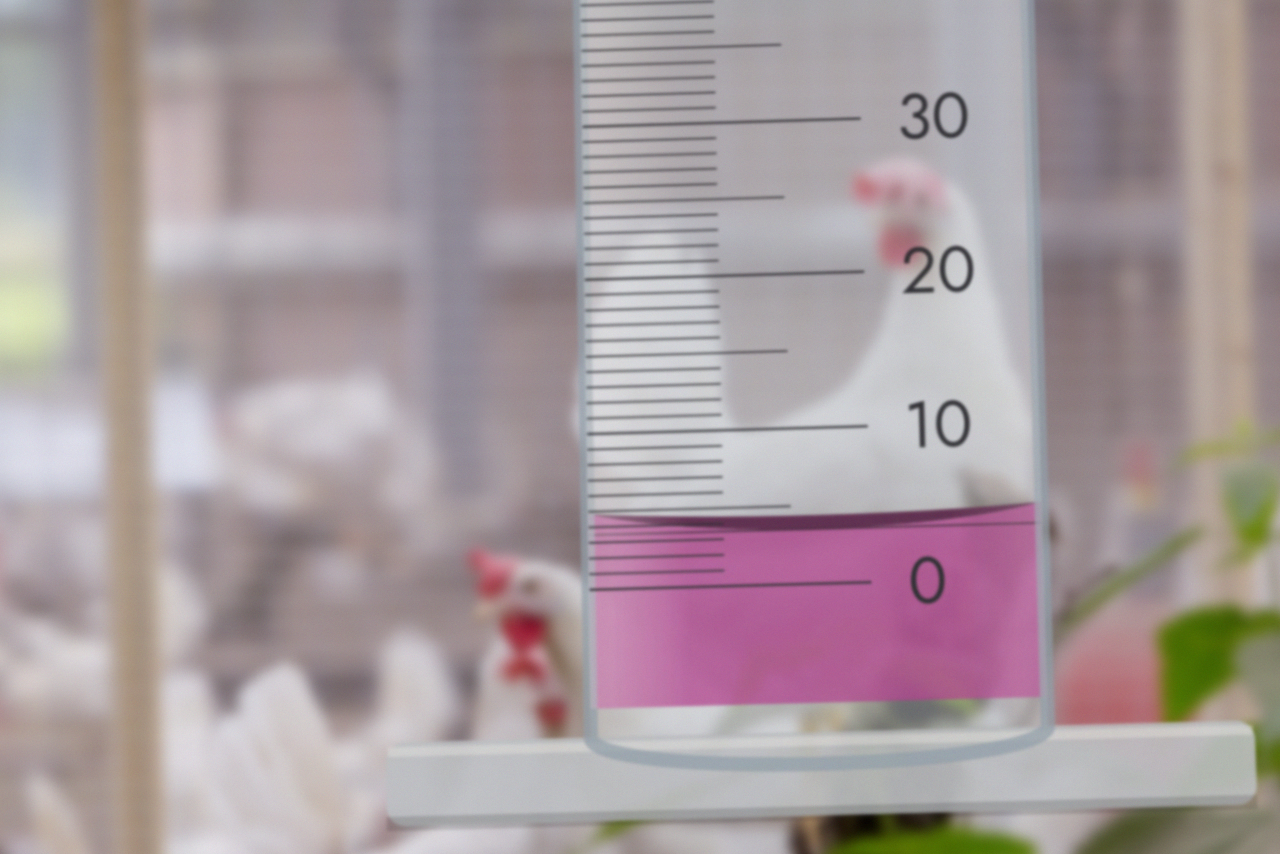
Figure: 3.5 mL
